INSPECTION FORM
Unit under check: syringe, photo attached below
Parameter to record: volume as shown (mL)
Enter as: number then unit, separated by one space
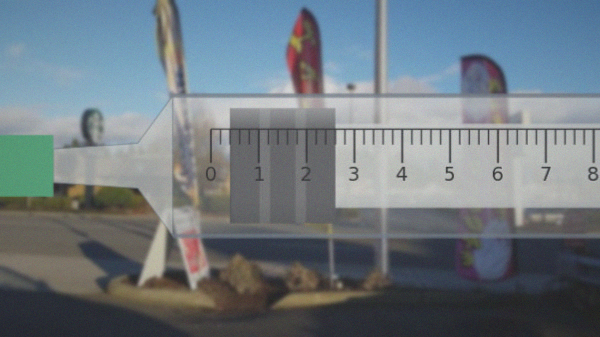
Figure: 0.4 mL
